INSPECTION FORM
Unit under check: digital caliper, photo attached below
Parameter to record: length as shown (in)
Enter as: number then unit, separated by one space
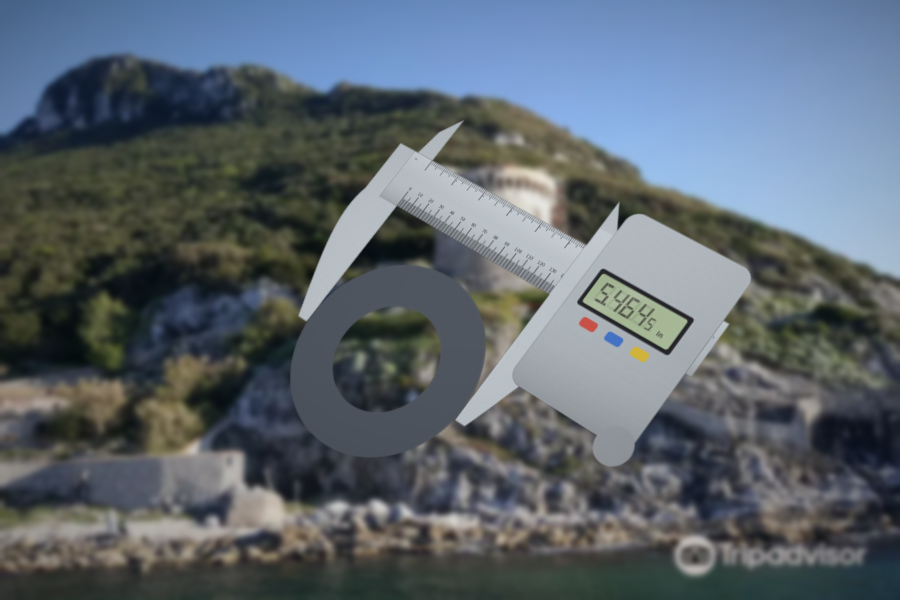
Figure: 5.4645 in
